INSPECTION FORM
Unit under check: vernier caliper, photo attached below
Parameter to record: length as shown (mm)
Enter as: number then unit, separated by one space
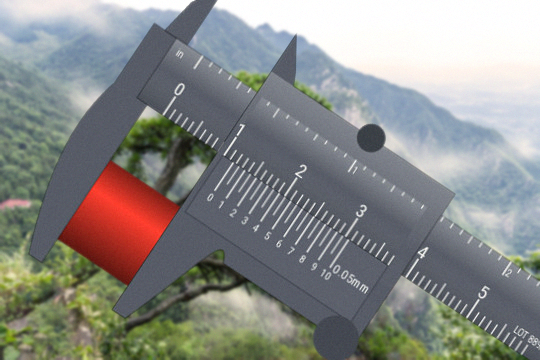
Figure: 11.6 mm
